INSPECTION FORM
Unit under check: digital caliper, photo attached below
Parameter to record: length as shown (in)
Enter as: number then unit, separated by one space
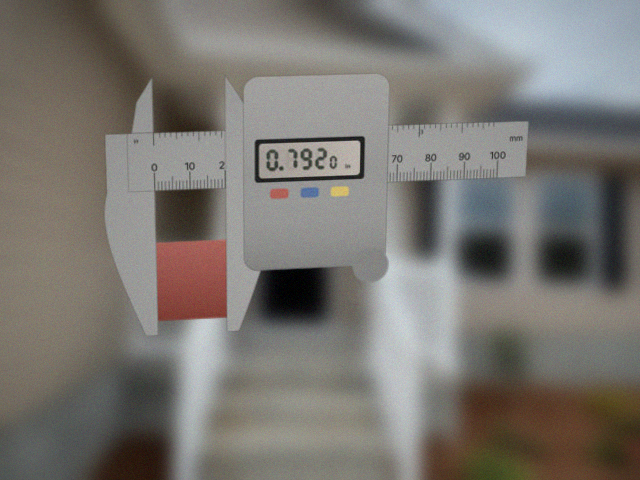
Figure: 0.7920 in
